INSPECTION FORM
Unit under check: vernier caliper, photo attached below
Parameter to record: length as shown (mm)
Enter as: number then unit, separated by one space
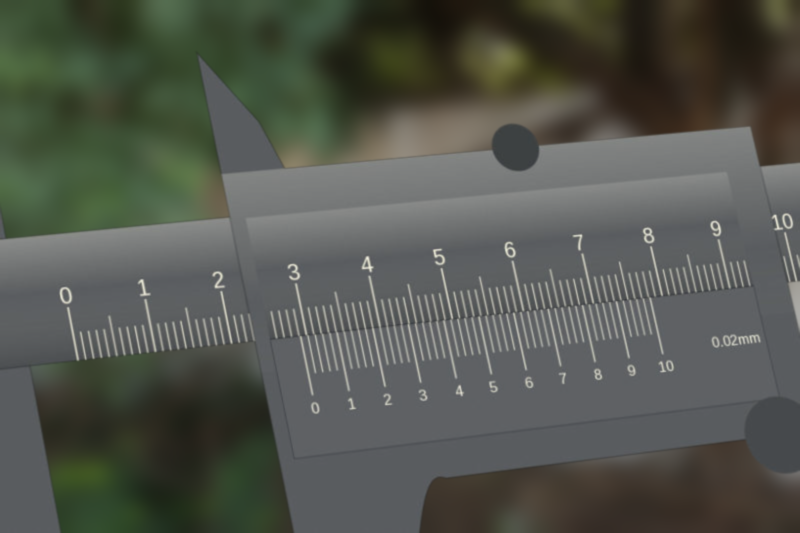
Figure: 29.2 mm
